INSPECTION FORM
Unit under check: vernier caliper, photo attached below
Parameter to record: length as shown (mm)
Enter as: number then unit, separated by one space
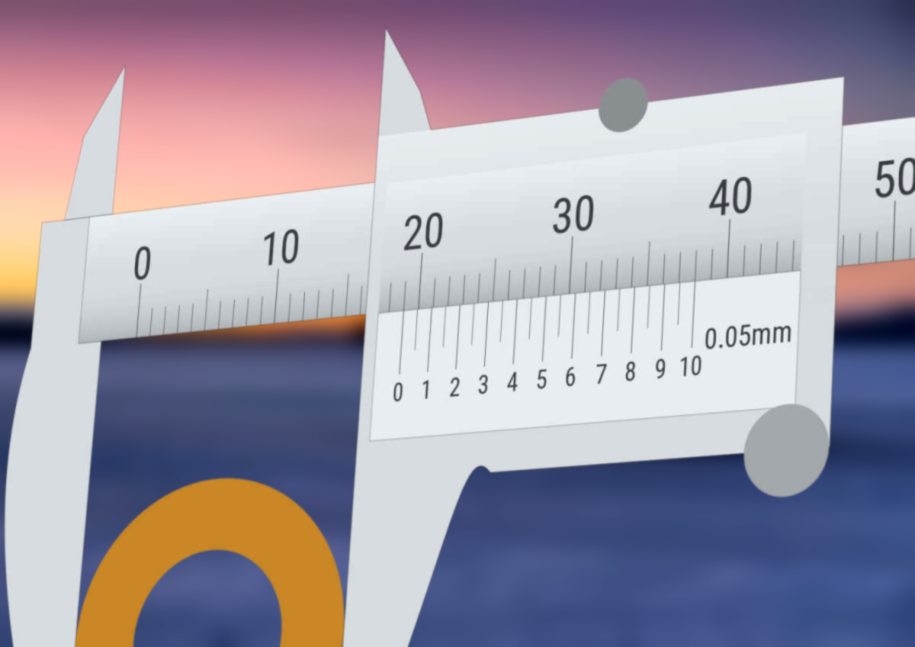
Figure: 19.0 mm
